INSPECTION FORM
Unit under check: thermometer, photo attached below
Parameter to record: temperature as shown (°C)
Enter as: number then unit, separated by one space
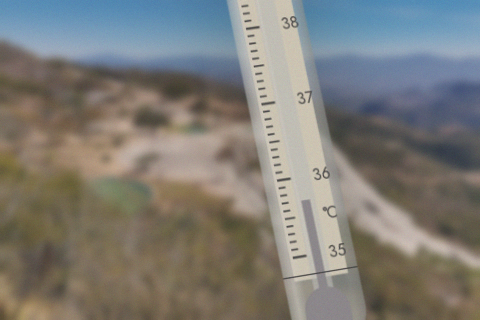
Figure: 35.7 °C
